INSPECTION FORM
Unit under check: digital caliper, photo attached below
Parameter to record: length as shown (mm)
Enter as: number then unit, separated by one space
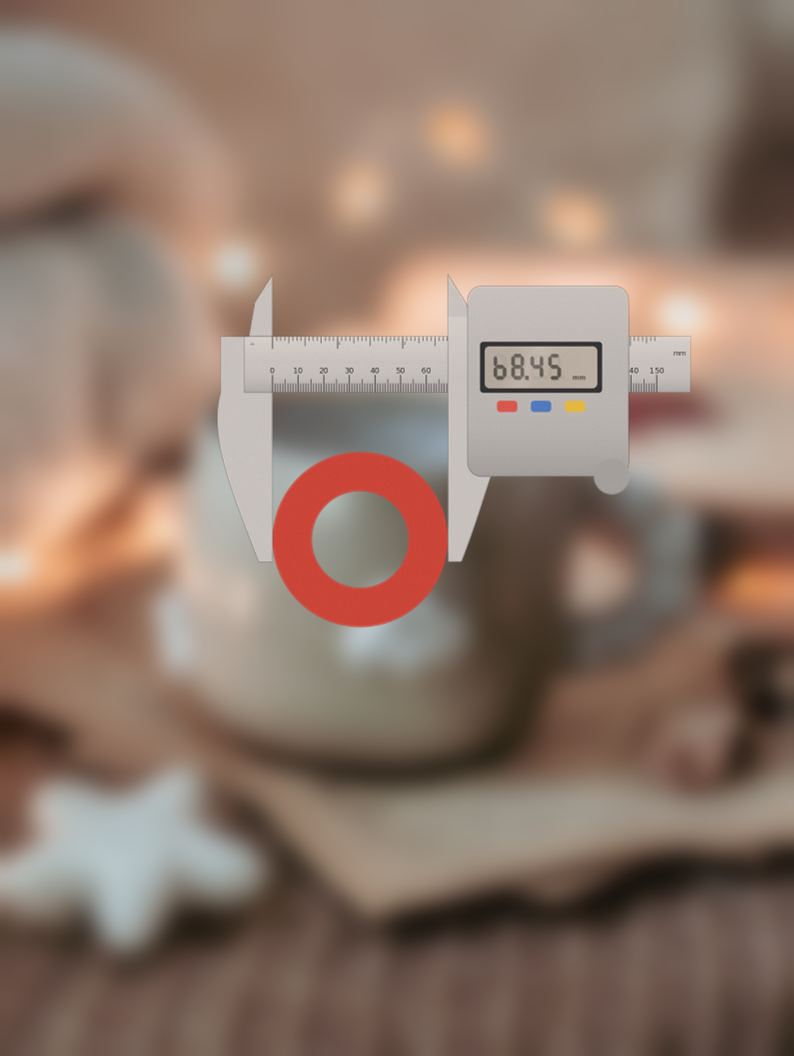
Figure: 68.45 mm
